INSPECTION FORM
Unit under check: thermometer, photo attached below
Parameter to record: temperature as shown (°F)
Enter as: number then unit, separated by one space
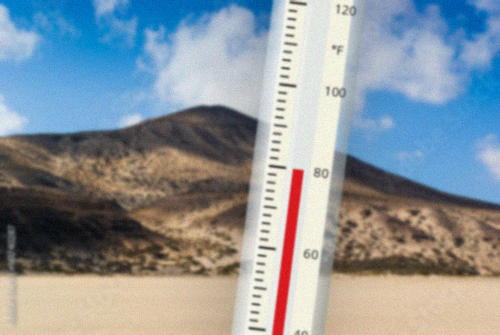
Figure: 80 °F
